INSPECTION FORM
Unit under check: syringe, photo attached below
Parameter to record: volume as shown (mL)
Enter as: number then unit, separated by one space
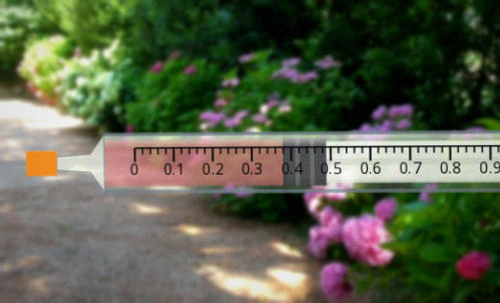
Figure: 0.38 mL
